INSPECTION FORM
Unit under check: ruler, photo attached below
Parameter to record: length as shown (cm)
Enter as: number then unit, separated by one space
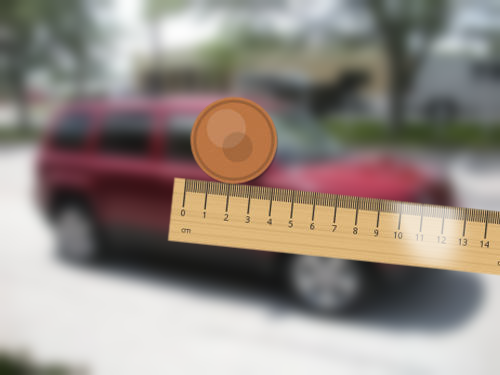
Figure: 4 cm
